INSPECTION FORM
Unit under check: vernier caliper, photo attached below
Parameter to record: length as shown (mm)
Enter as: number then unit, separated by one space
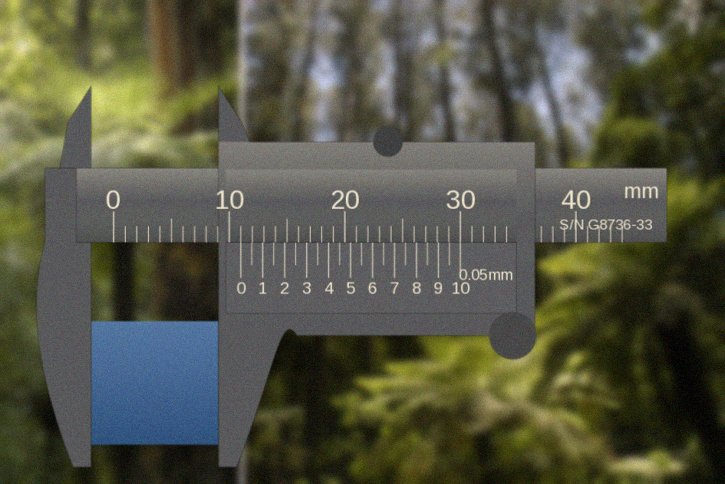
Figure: 11.0 mm
